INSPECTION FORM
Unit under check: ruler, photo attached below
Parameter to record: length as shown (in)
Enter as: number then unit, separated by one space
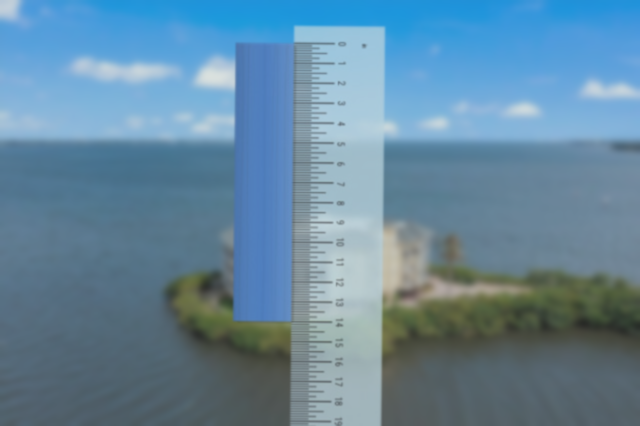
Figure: 14 in
